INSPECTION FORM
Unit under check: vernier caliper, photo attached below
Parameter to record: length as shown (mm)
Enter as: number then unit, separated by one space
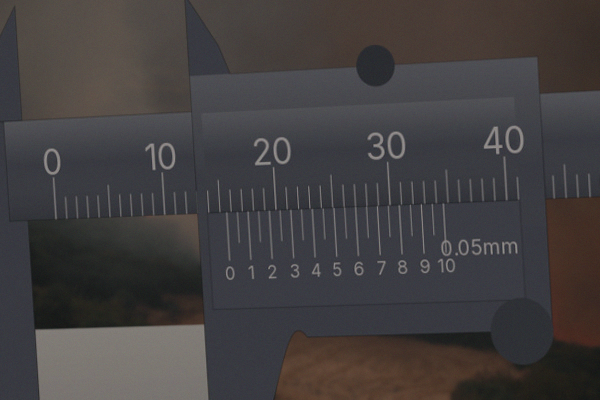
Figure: 15.6 mm
